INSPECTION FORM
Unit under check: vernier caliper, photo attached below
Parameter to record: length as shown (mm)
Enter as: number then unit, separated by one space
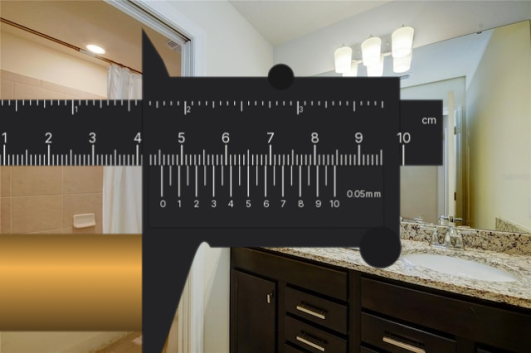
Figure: 45.5 mm
